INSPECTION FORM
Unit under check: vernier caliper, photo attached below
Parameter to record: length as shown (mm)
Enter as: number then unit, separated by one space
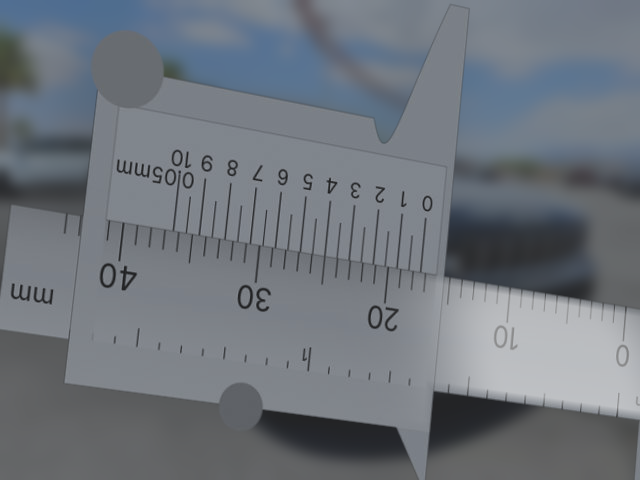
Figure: 17.4 mm
